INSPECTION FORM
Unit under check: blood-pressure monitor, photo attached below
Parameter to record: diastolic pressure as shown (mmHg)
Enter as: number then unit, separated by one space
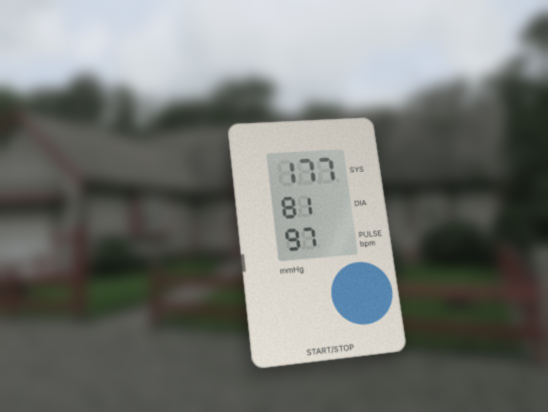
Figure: 81 mmHg
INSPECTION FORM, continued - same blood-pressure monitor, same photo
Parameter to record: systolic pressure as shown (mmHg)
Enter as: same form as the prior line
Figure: 177 mmHg
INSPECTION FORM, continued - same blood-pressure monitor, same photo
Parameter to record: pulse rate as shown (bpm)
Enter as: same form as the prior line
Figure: 97 bpm
